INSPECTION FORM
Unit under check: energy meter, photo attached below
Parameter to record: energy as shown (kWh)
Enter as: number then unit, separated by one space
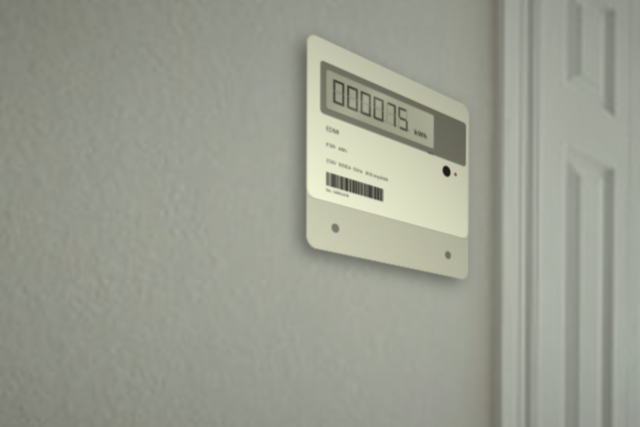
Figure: 75 kWh
